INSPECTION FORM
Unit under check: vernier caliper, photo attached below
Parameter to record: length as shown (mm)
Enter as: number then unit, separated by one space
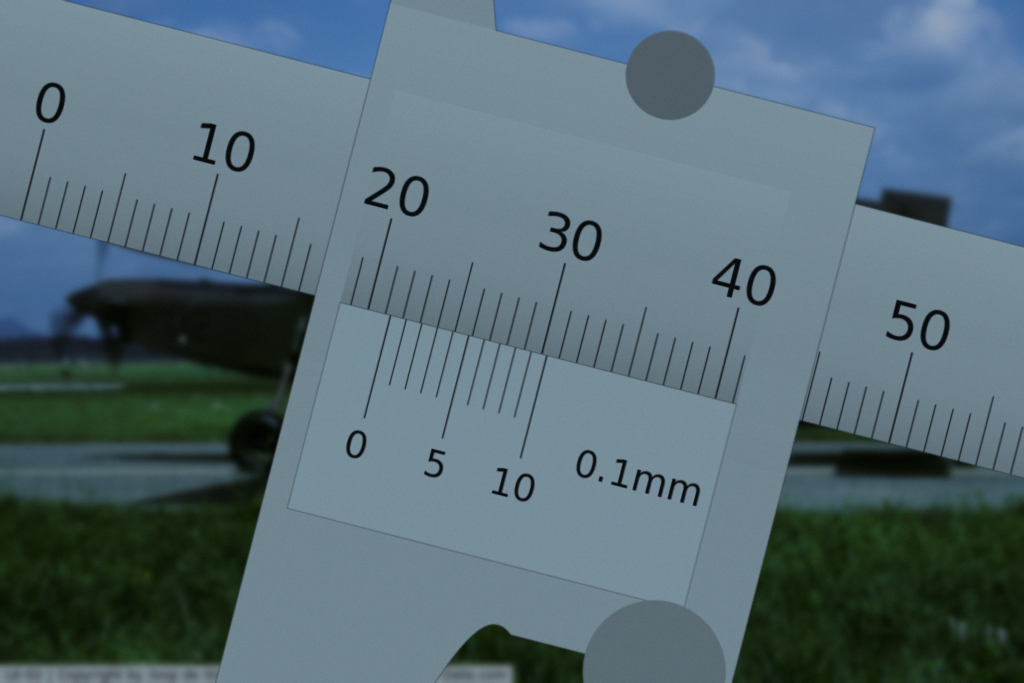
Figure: 21.3 mm
